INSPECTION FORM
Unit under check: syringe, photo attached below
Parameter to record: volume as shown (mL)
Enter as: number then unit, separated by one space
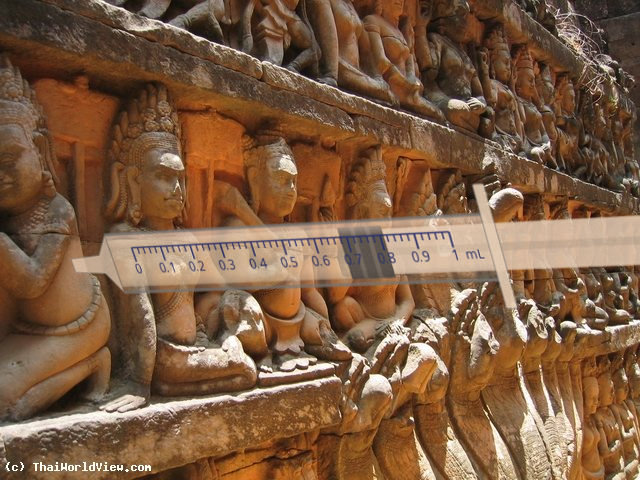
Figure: 0.68 mL
